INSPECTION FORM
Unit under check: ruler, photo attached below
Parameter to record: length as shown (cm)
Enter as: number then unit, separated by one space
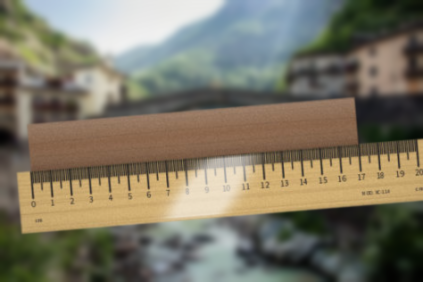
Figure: 17 cm
